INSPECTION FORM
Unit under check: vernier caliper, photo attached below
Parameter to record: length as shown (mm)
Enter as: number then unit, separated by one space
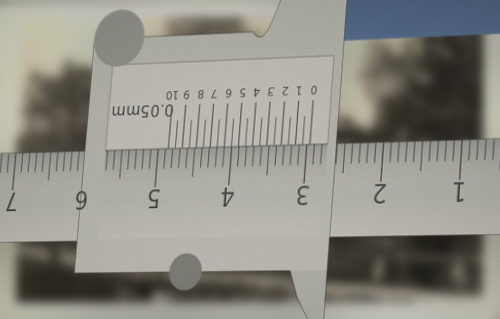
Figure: 29.6 mm
